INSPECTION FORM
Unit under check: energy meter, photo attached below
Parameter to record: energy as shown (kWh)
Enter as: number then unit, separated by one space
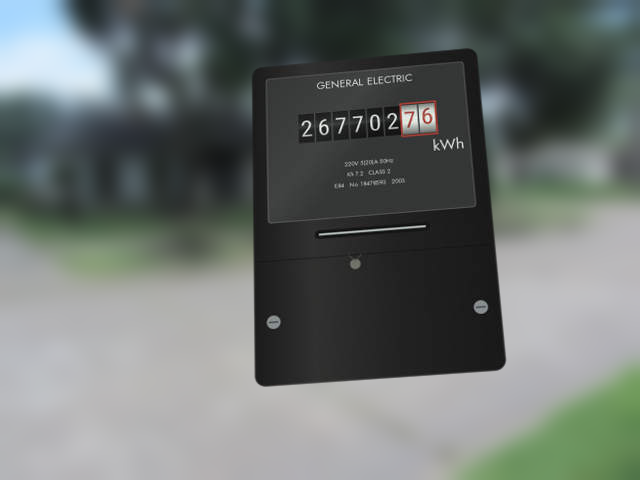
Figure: 267702.76 kWh
